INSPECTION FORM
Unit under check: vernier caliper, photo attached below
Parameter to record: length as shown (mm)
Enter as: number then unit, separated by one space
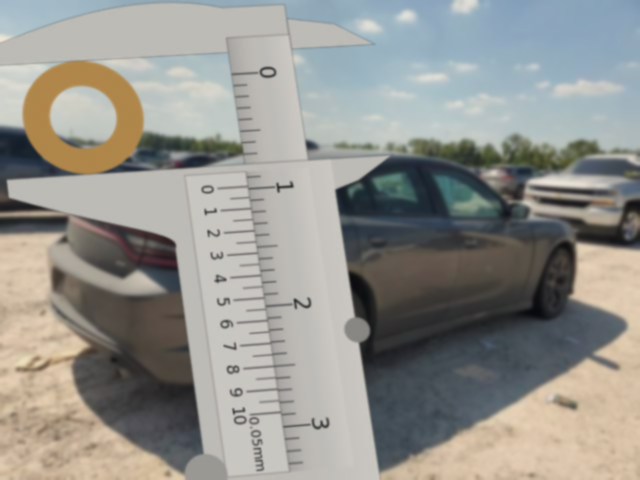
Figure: 9.8 mm
